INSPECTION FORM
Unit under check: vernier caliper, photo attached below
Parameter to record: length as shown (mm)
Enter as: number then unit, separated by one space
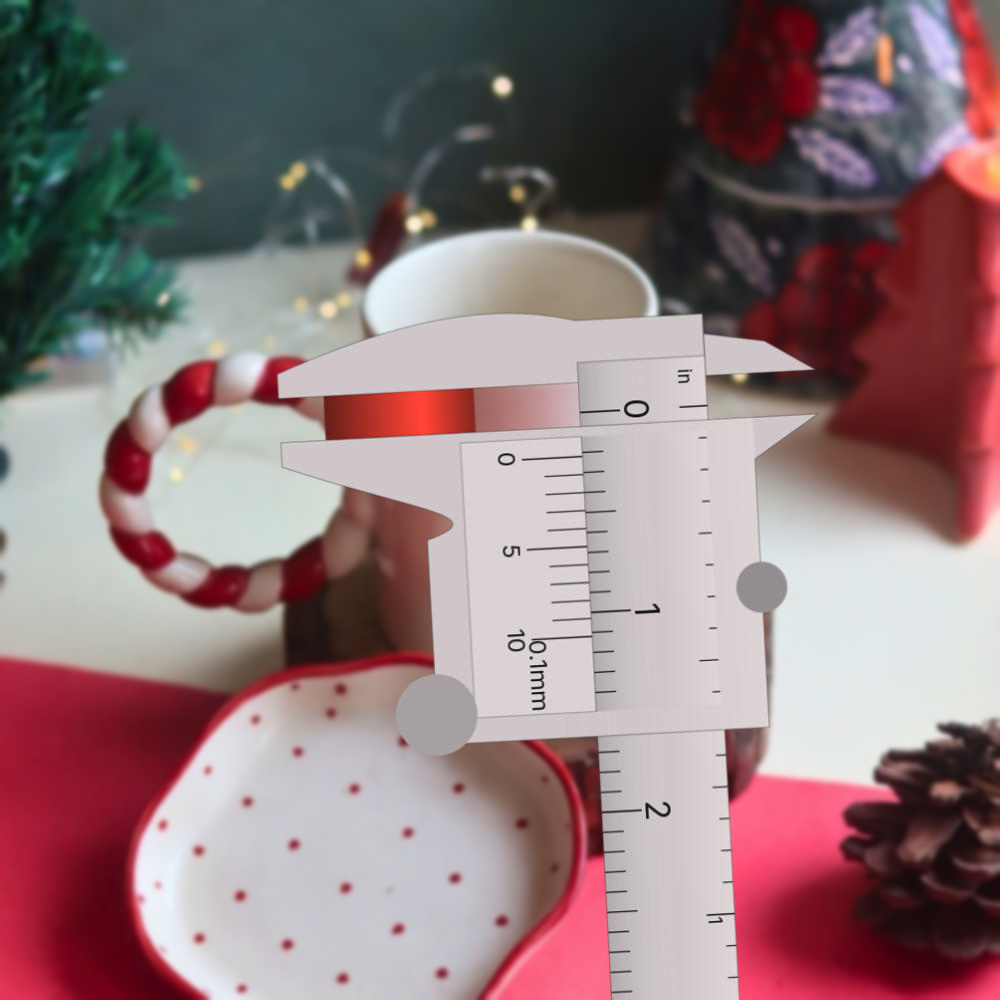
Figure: 2.2 mm
